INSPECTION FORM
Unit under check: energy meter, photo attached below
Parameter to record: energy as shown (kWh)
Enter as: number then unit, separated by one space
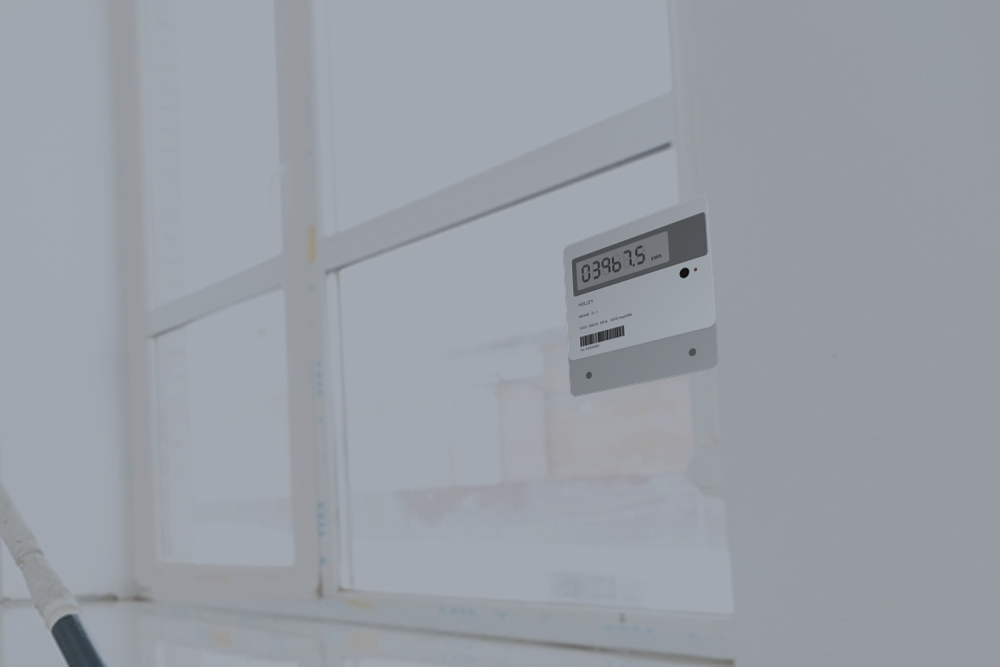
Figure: 3967.5 kWh
